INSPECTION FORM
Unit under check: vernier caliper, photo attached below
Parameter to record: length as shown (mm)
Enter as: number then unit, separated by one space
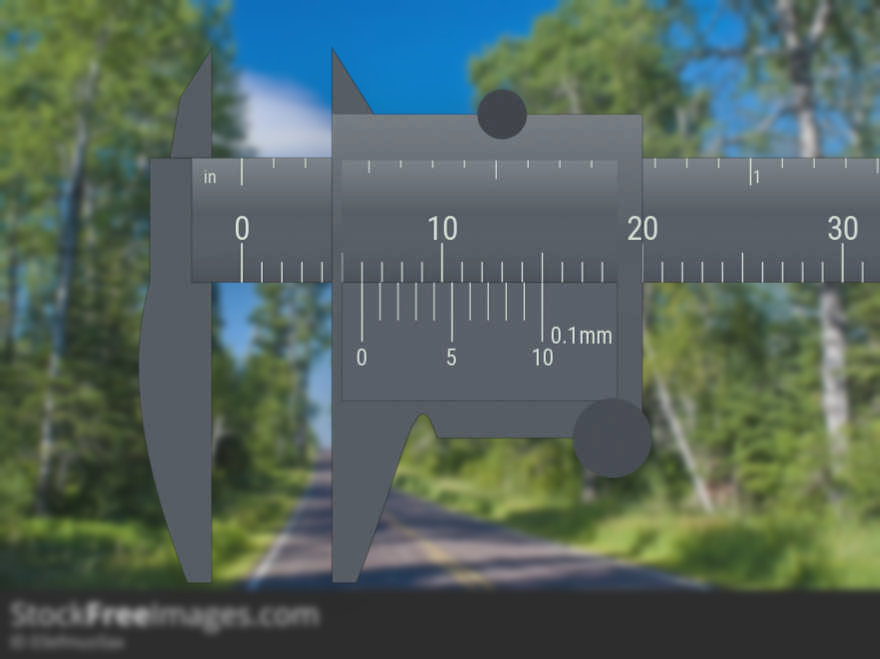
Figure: 6.0 mm
